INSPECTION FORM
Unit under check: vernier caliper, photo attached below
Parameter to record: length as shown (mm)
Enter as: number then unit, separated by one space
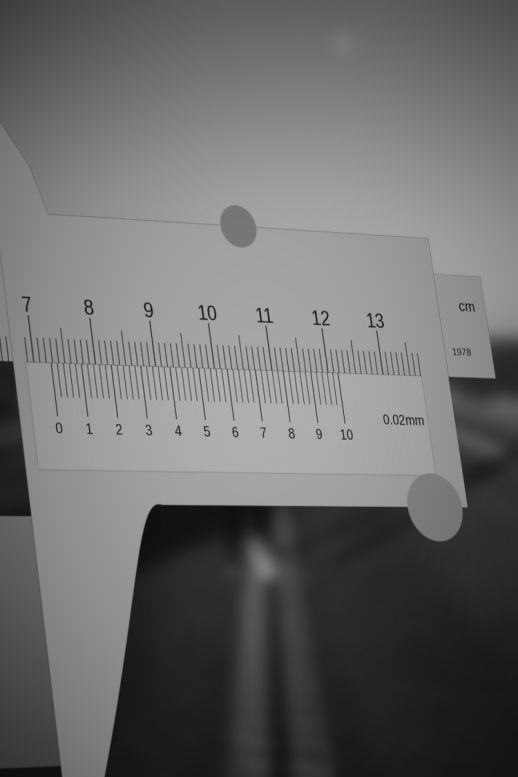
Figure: 72.8 mm
